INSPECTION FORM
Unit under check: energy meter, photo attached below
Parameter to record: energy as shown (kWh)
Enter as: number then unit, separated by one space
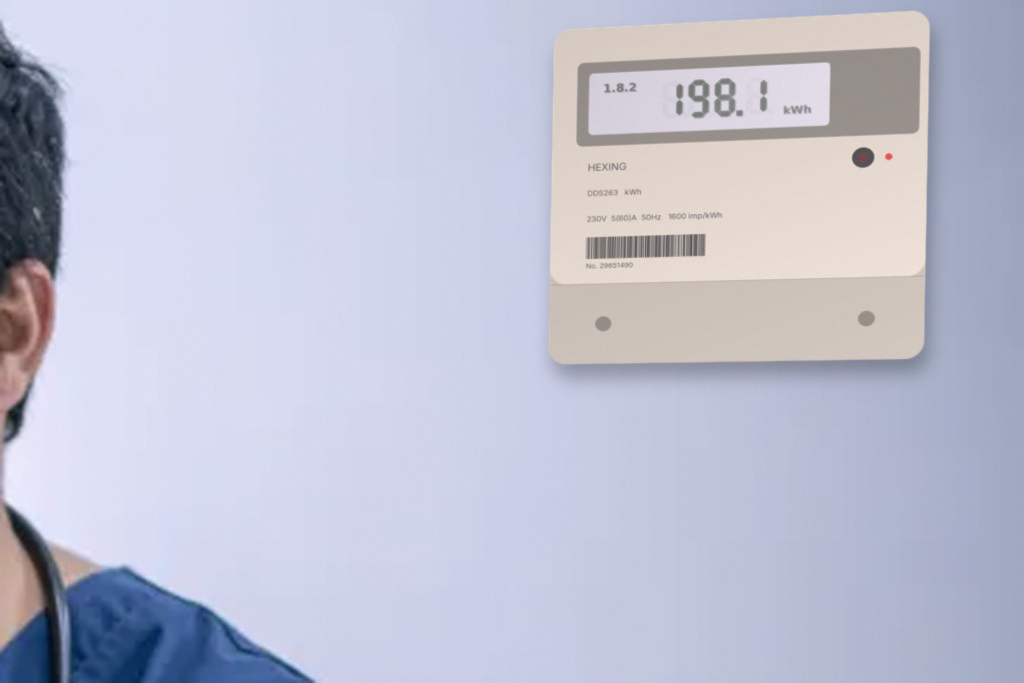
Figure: 198.1 kWh
